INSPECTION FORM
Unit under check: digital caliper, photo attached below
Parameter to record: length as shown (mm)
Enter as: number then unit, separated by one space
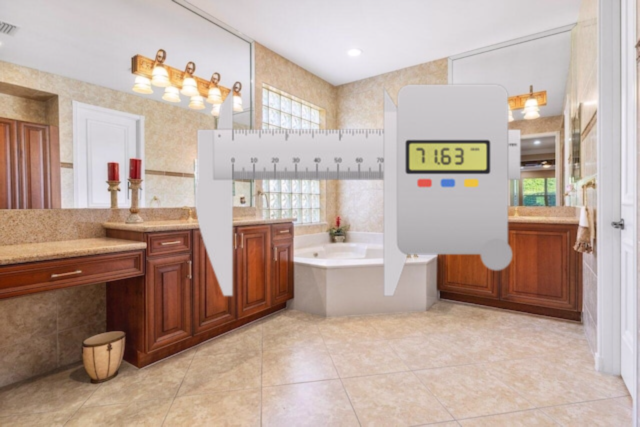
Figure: 71.63 mm
